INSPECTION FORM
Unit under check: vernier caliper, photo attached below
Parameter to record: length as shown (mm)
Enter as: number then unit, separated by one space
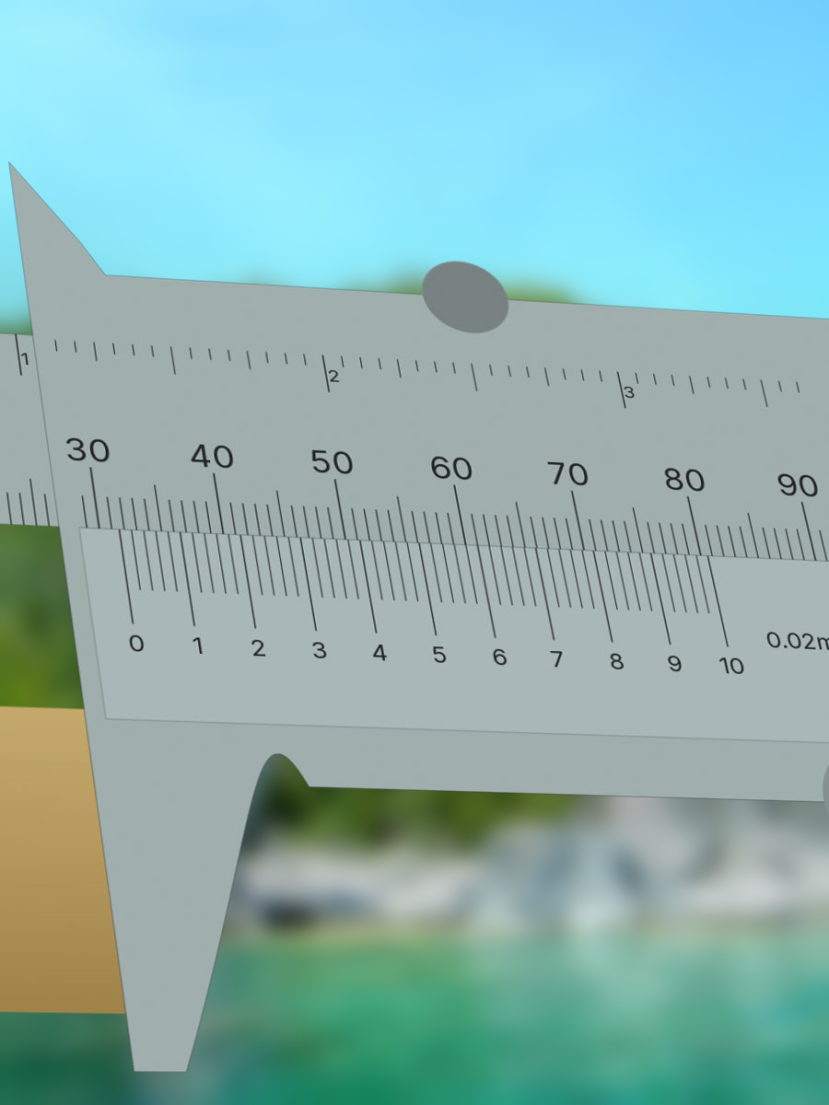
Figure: 31.6 mm
